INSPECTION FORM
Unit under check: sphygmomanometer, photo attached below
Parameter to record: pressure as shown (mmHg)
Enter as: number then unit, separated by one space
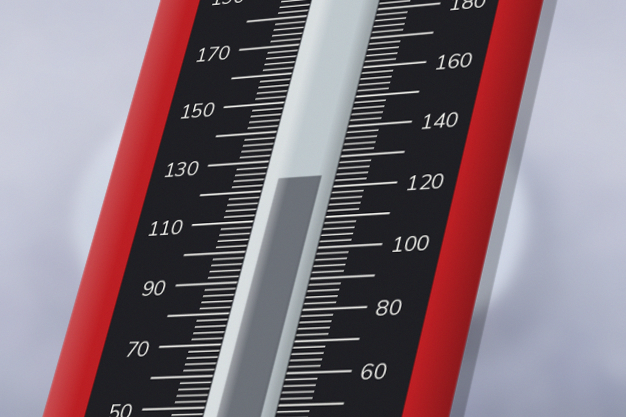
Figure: 124 mmHg
